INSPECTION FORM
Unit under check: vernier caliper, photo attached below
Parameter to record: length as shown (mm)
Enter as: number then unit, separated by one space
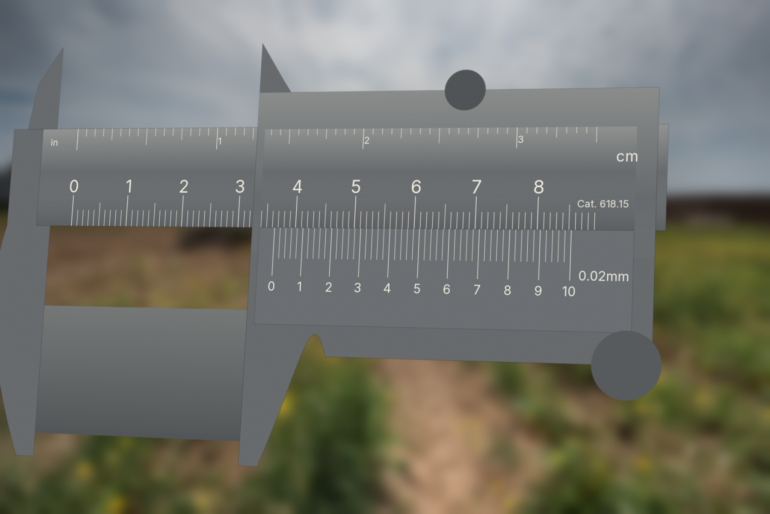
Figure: 36.4 mm
